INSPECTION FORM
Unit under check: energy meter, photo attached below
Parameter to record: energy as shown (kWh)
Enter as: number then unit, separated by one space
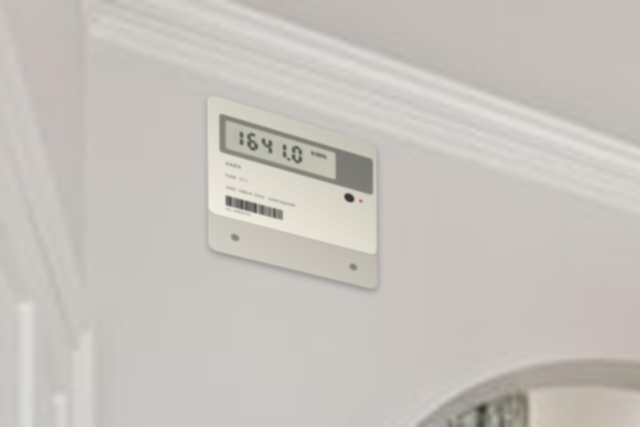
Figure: 1641.0 kWh
